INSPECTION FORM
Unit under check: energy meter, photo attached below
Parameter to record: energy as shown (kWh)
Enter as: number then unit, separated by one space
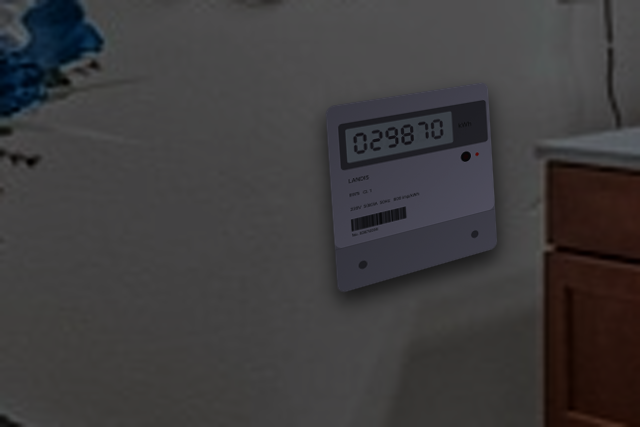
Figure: 29870 kWh
